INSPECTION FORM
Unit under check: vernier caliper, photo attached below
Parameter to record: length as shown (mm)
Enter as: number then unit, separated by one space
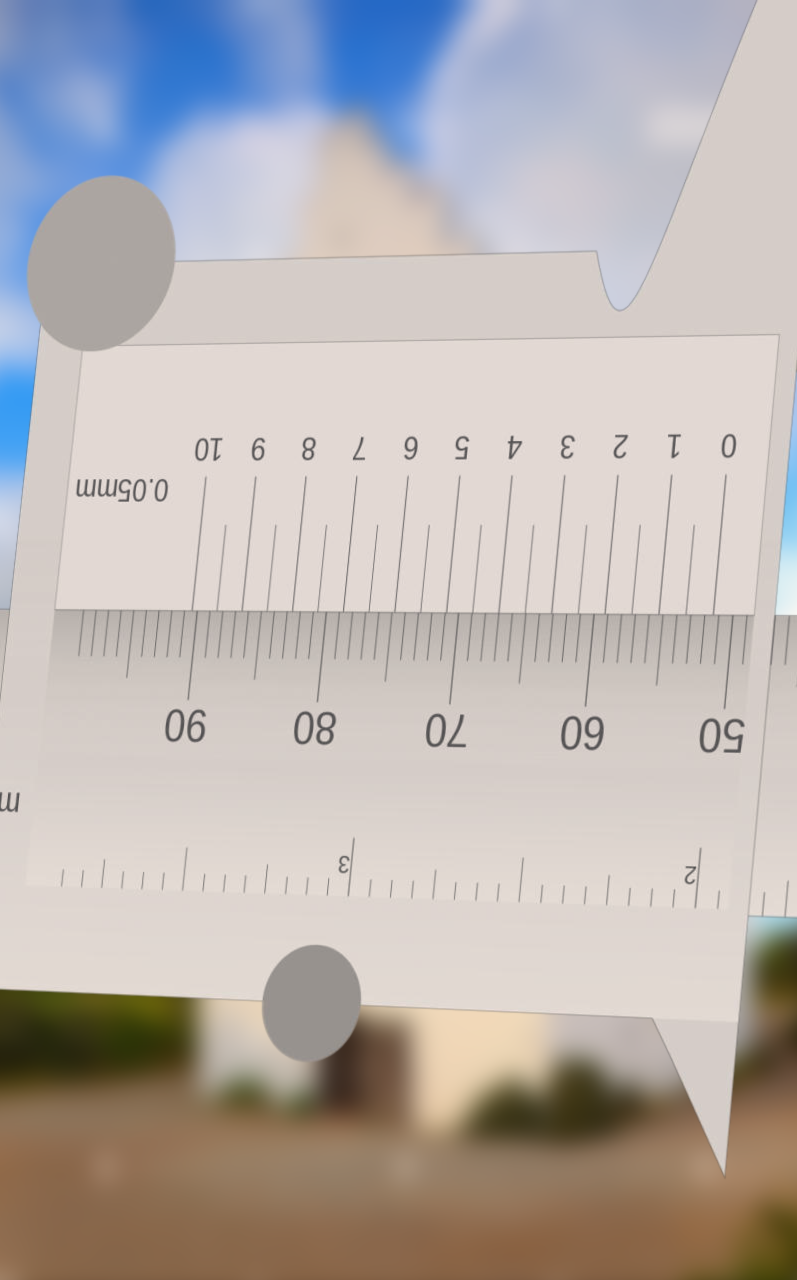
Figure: 51.4 mm
